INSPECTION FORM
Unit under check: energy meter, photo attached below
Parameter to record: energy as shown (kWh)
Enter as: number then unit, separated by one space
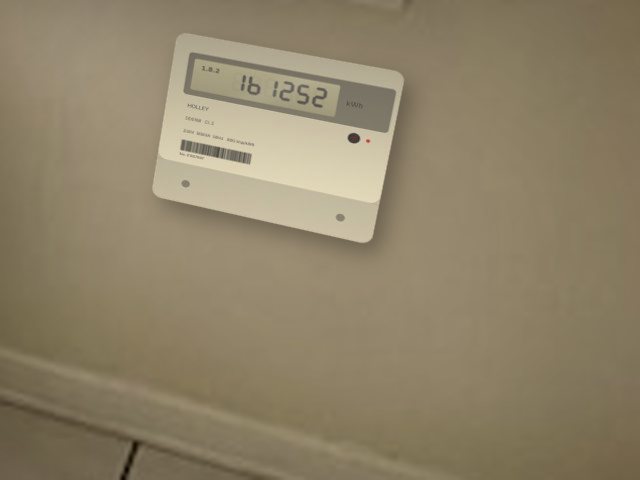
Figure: 161252 kWh
